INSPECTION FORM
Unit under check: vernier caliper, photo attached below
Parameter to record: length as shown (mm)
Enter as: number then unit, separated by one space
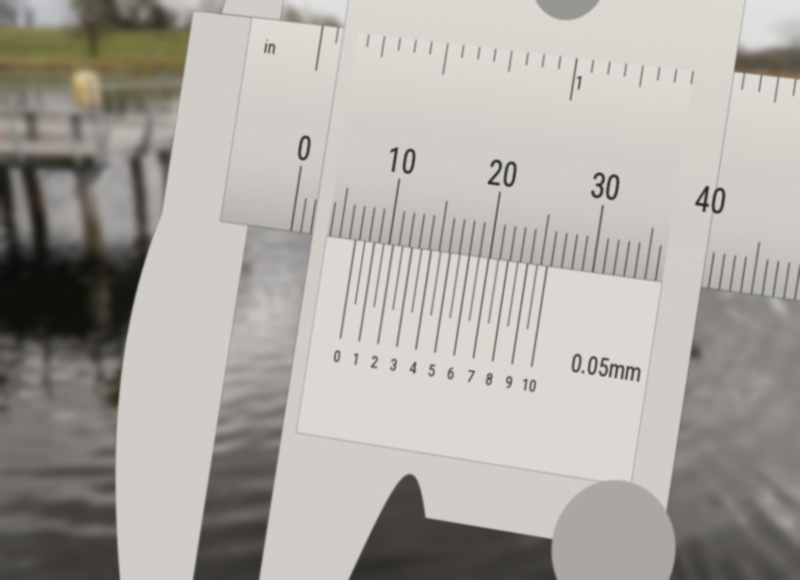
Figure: 6.6 mm
